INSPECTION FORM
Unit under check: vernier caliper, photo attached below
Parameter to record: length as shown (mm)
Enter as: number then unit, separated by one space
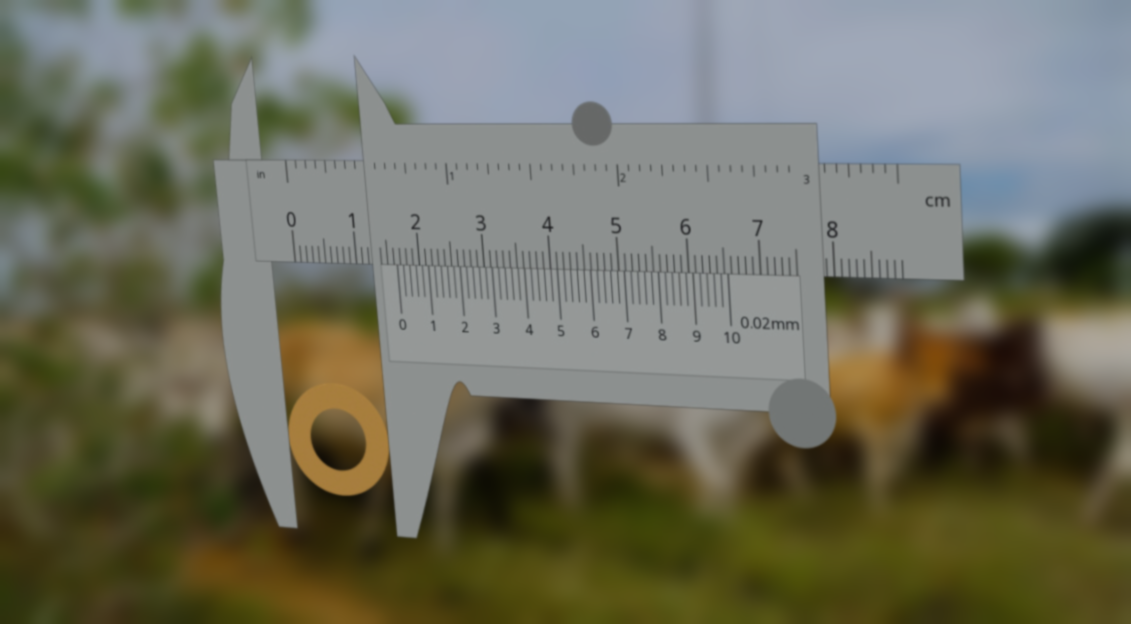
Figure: 16.5 mm
